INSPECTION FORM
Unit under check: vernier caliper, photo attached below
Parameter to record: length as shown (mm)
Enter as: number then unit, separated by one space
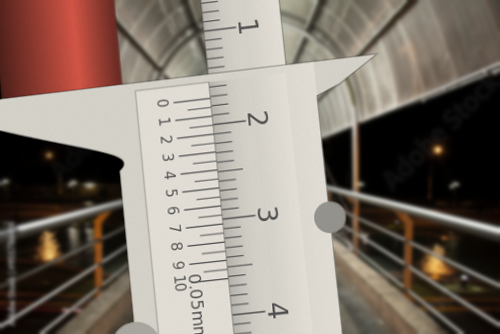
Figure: 17.2 mm
